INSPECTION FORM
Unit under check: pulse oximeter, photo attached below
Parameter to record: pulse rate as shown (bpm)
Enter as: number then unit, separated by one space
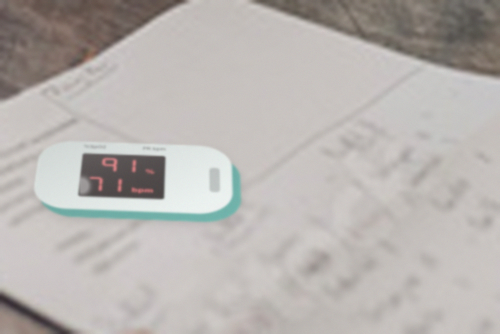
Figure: 71 bpm
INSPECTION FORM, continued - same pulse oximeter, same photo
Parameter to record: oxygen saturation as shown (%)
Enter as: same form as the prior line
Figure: 91 %
